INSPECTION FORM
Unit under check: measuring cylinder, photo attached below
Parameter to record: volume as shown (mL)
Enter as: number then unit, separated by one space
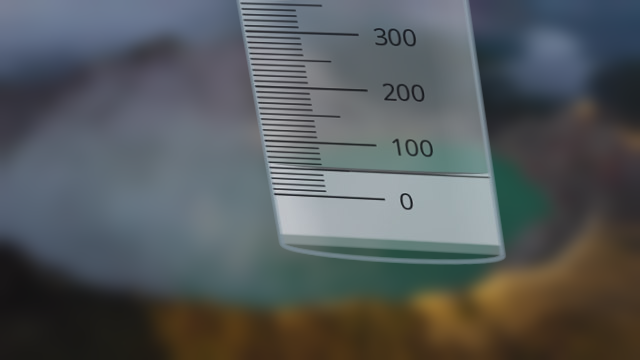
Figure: 50 mL
